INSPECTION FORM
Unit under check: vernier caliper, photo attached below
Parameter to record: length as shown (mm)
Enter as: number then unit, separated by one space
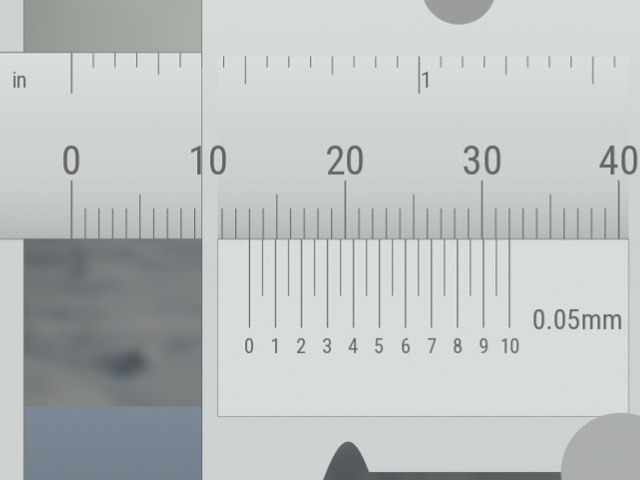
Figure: 13.0 mm
